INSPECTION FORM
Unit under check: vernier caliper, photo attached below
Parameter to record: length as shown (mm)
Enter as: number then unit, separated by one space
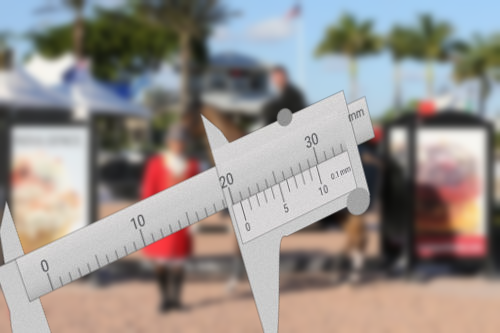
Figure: 20.8 mm
